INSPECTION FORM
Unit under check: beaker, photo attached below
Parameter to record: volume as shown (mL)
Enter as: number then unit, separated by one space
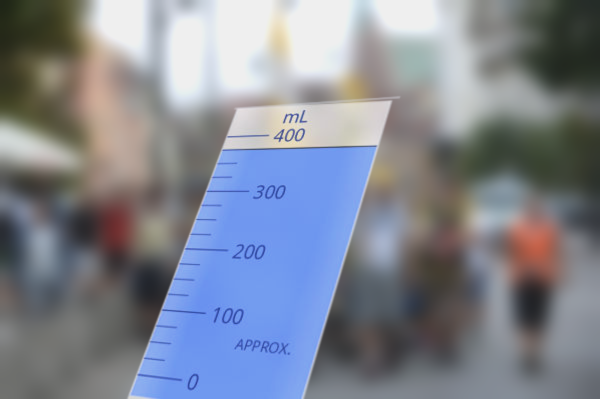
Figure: 375 mL
